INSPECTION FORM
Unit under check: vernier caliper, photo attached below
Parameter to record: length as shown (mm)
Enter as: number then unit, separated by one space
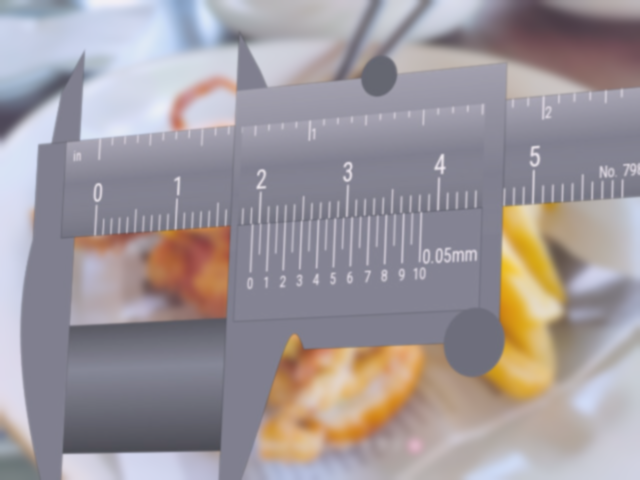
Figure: 19.2 mm
